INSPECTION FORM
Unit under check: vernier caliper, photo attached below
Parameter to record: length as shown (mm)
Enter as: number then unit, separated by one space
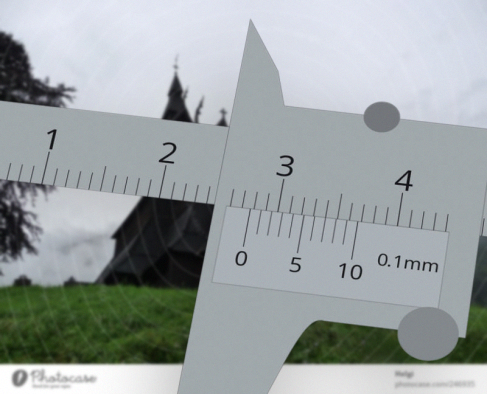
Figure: 27.7 mm
